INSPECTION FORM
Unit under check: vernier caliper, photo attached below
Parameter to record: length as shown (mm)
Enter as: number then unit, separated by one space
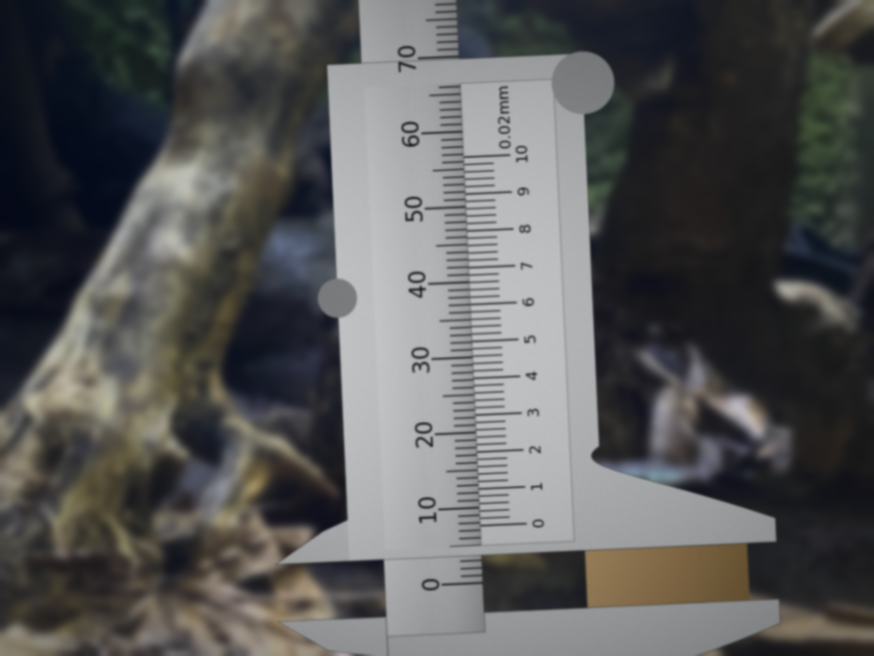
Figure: 7.6 mm
